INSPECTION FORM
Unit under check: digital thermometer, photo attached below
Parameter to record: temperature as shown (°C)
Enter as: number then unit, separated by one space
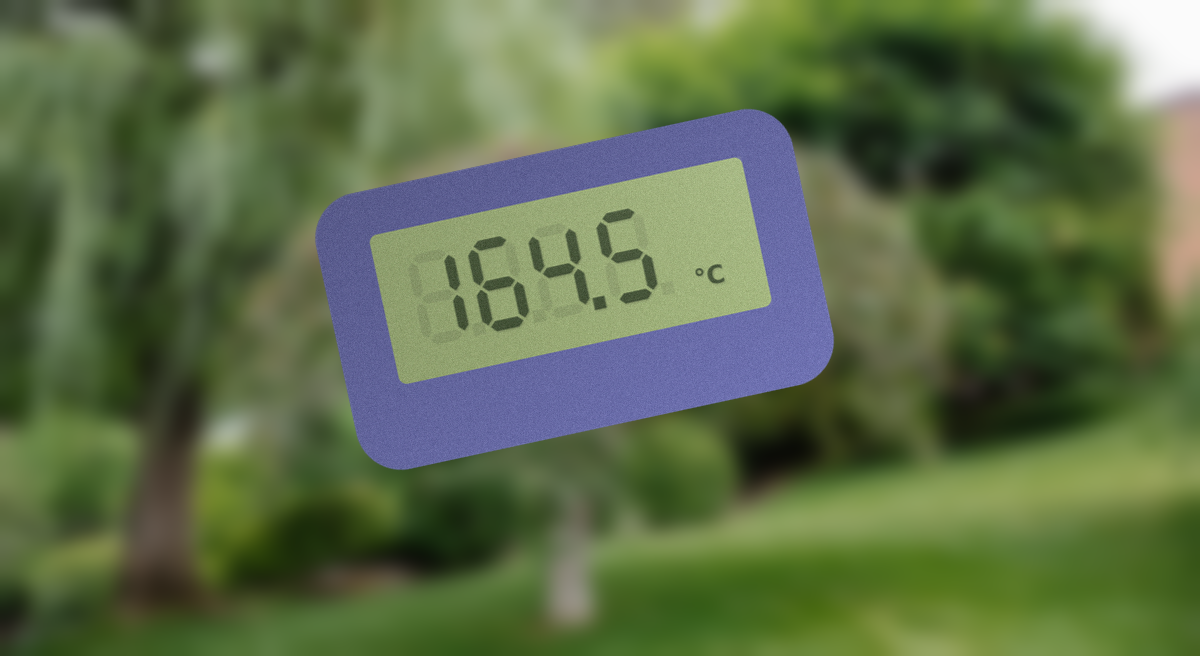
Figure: 164.5 °C
